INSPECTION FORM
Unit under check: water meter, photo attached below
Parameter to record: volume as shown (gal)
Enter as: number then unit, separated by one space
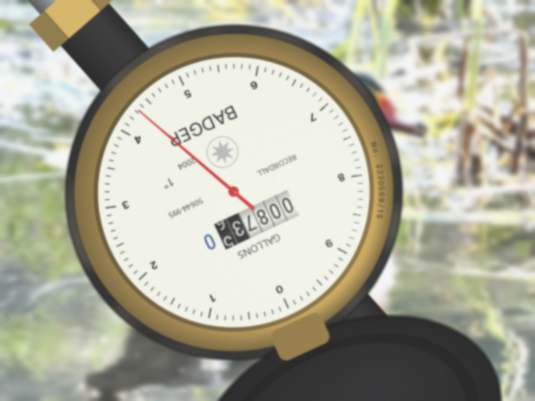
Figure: 87354.3 gal
